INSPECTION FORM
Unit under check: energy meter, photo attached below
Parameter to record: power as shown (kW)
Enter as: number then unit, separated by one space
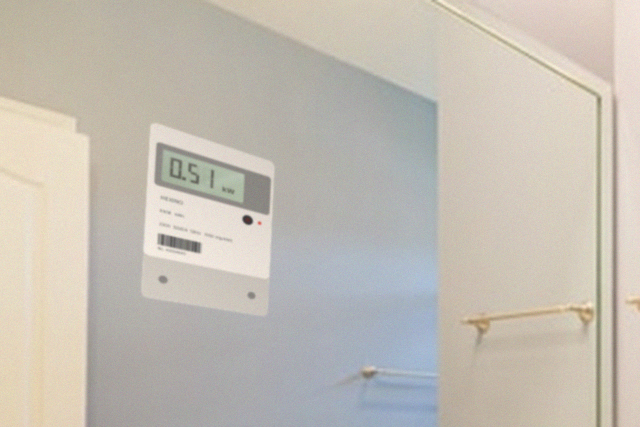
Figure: 0.51 kW
